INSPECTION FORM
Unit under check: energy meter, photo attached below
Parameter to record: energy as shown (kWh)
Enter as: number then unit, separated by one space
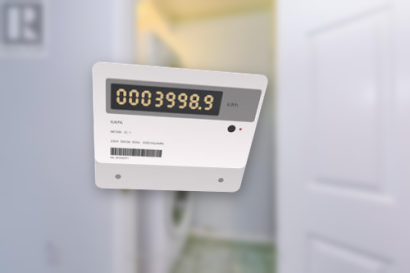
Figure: 3998.9 kWh
